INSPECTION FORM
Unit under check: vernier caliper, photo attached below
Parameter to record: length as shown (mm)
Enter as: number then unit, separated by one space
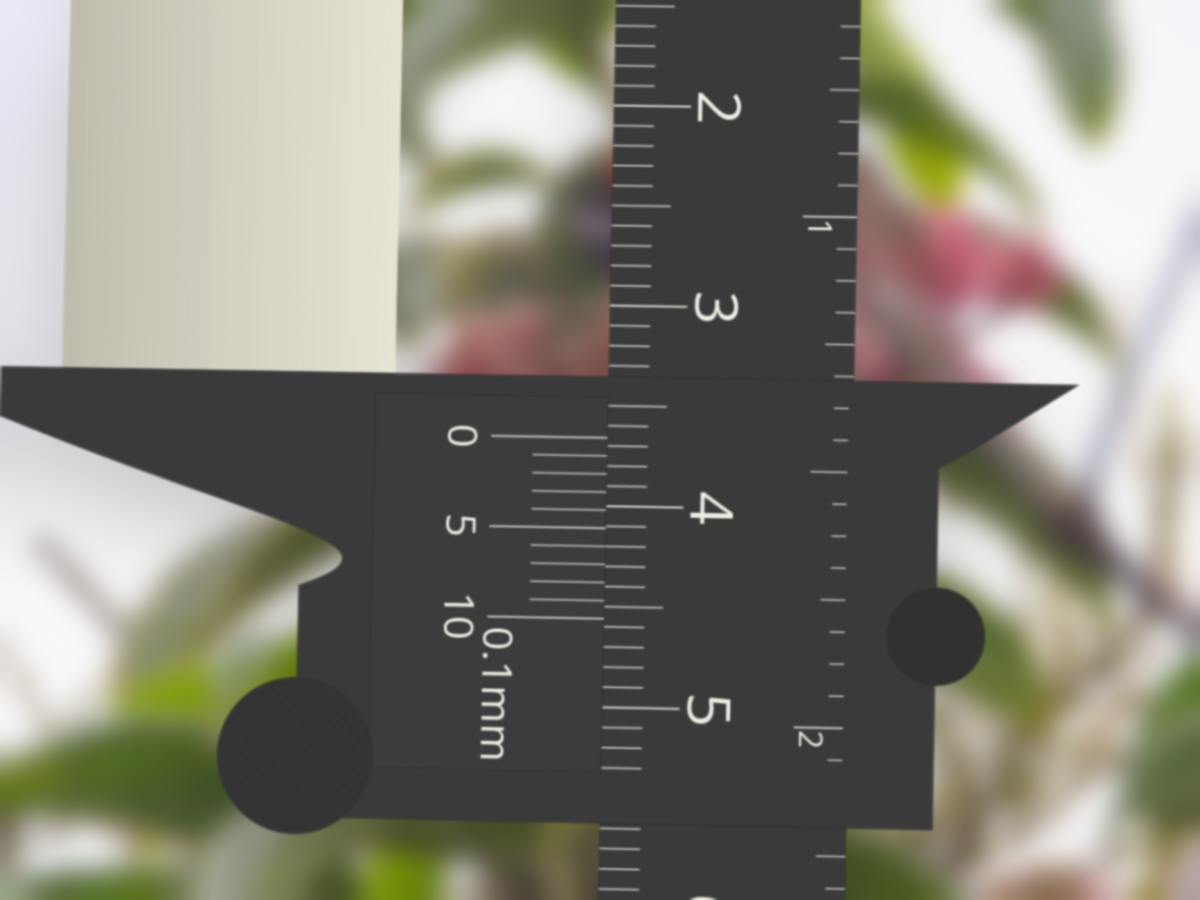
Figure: 36.6 mm
